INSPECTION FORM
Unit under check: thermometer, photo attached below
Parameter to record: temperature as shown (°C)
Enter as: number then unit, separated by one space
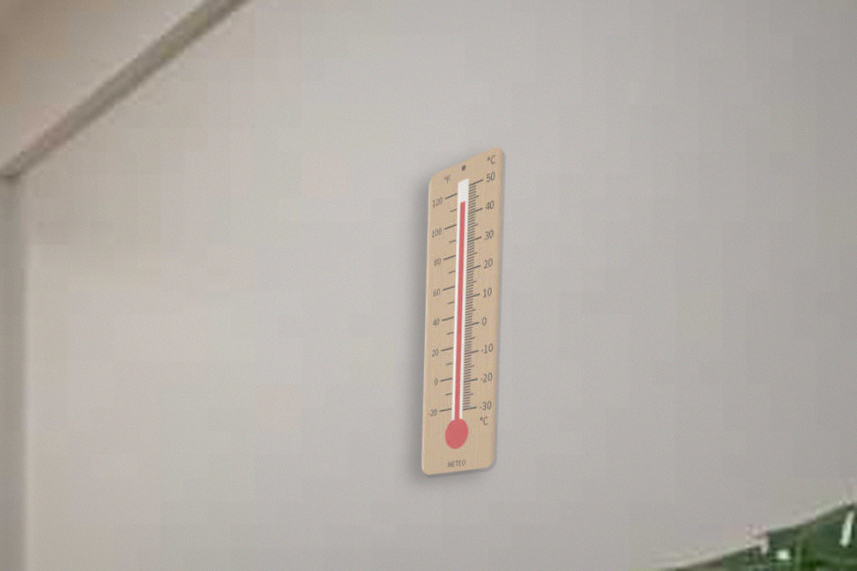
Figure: 45 °C
